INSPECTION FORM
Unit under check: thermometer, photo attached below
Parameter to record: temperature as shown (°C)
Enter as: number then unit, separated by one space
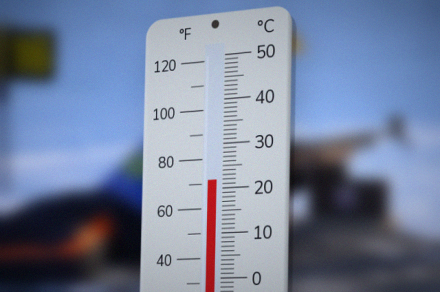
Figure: 22 °C
